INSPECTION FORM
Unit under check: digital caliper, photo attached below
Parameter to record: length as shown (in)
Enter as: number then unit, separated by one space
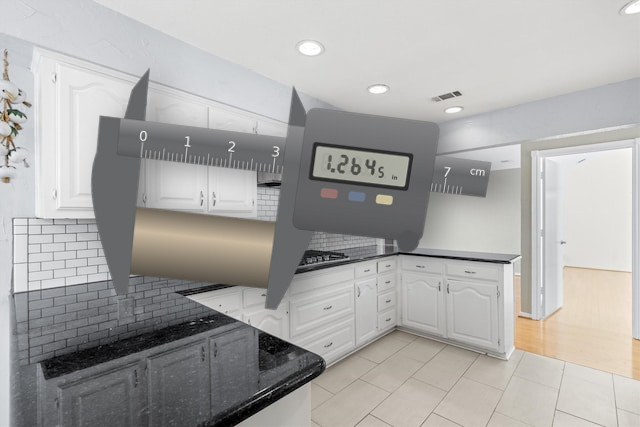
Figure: 1.2645 in
